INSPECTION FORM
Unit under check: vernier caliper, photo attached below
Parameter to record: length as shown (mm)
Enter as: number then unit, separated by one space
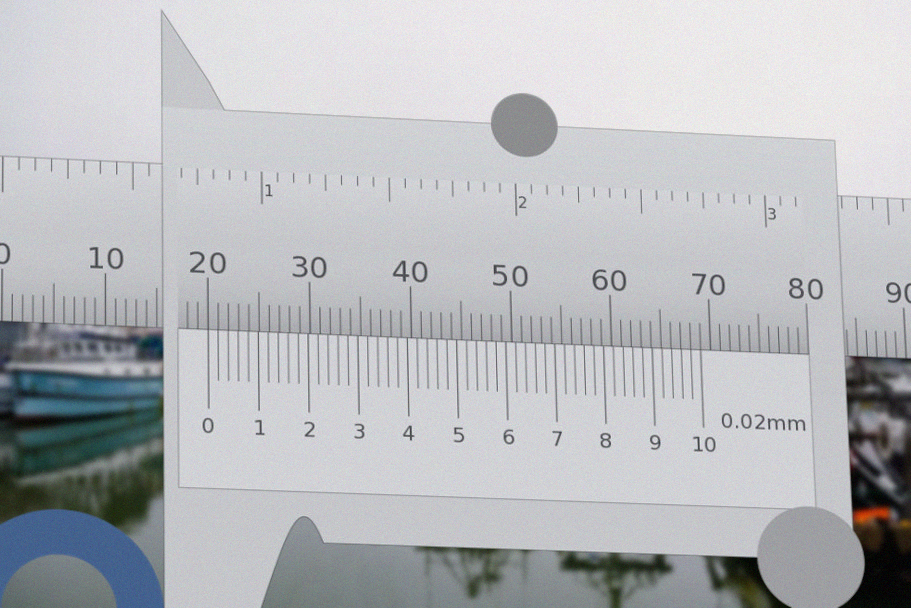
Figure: 20.0 mm
